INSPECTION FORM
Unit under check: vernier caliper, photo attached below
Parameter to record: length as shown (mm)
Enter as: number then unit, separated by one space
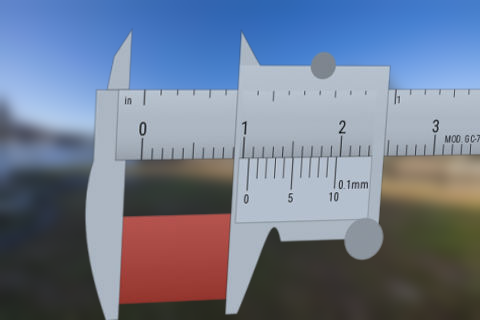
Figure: 10.6 mm
